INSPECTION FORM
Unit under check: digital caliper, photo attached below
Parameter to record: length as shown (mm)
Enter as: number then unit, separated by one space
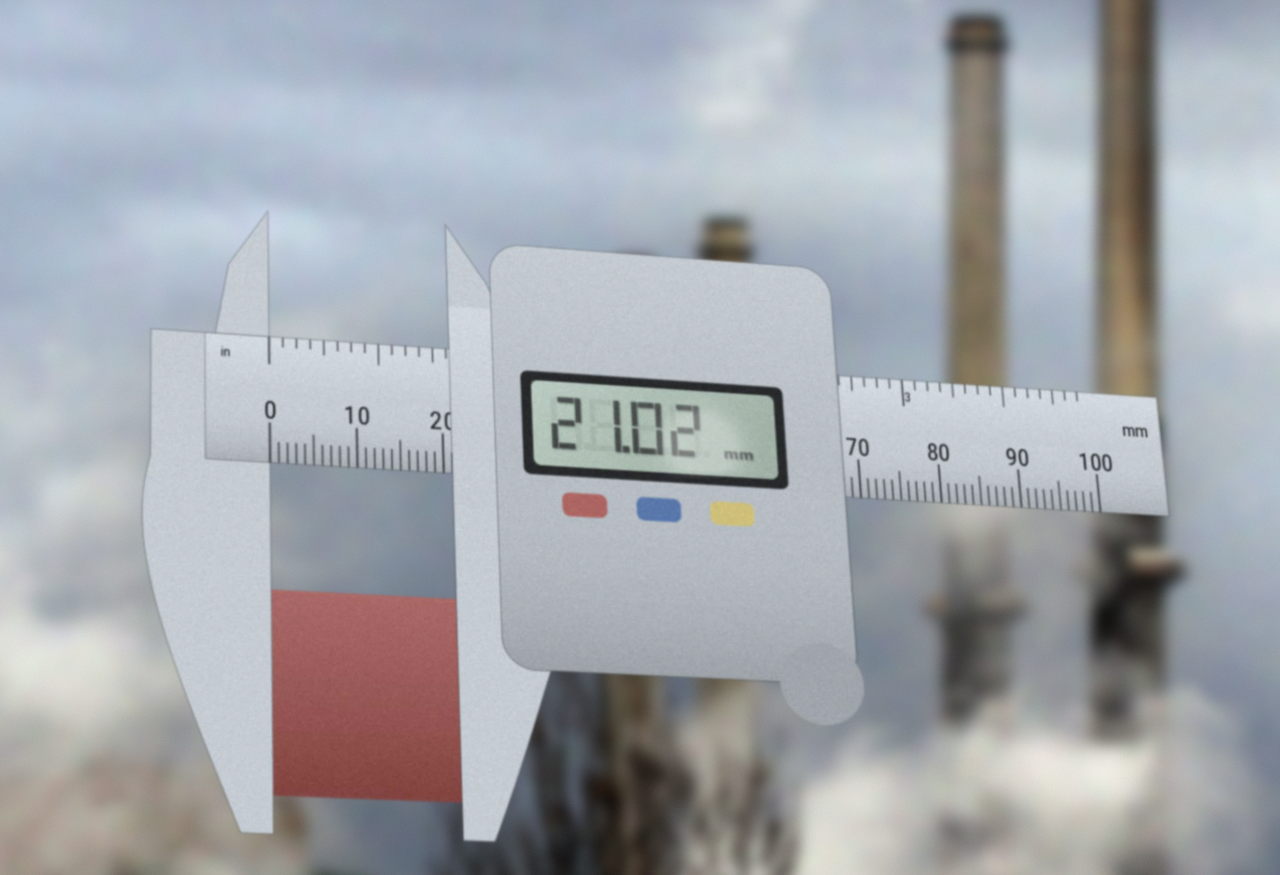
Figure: 21.02 mm
